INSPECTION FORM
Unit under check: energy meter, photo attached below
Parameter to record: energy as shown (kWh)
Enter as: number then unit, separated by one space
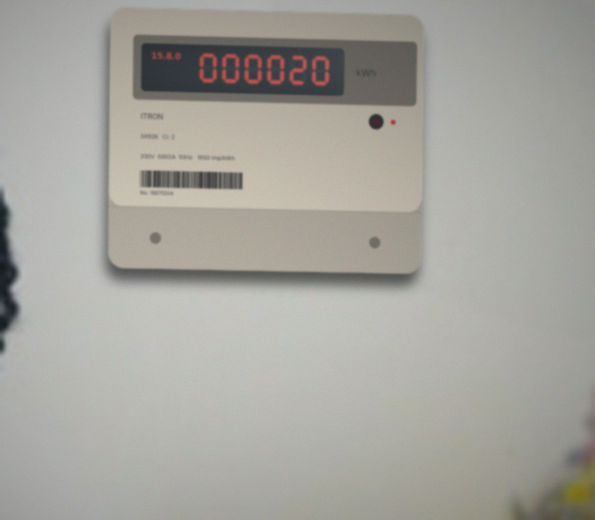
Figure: 20 kWh
